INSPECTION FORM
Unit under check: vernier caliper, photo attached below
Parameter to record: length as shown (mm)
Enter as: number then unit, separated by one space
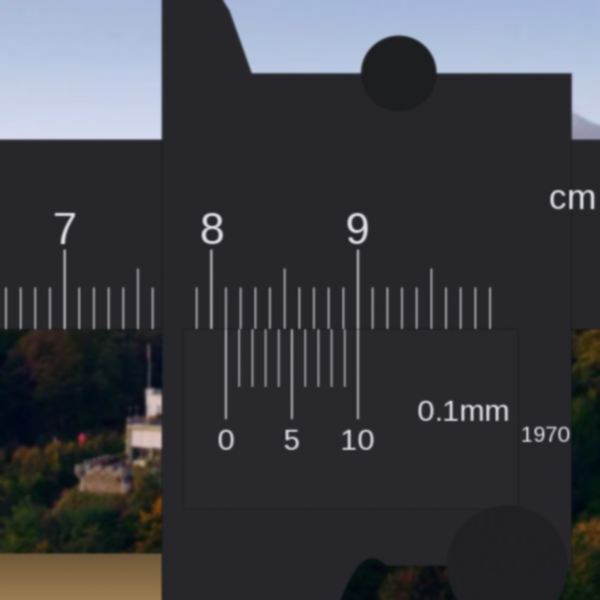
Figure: 81.0 mm
